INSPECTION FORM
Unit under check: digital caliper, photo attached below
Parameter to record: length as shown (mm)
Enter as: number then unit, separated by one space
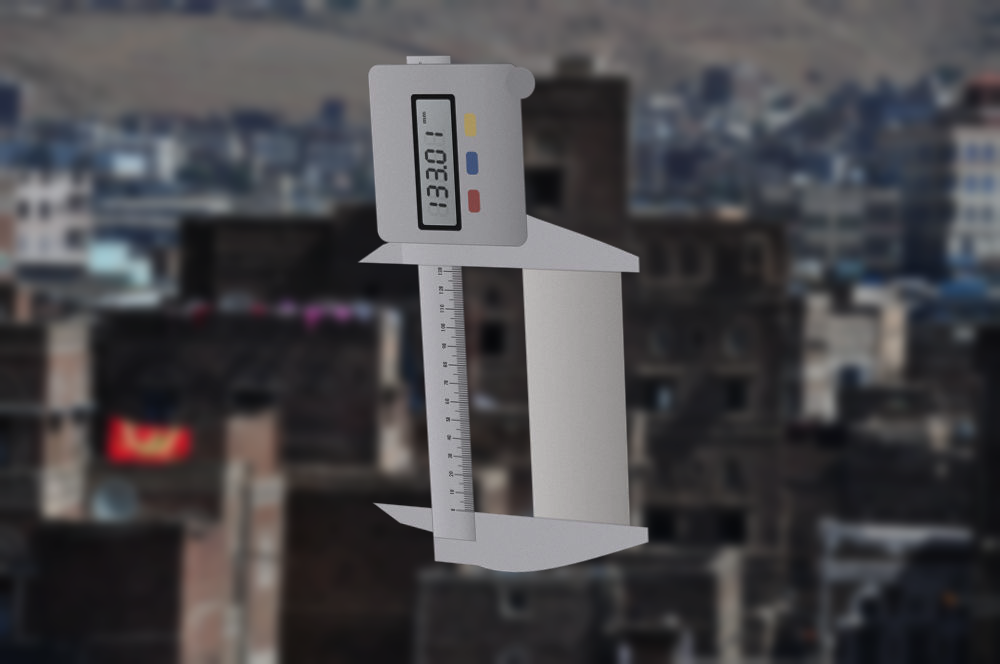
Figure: 133.01 mm
